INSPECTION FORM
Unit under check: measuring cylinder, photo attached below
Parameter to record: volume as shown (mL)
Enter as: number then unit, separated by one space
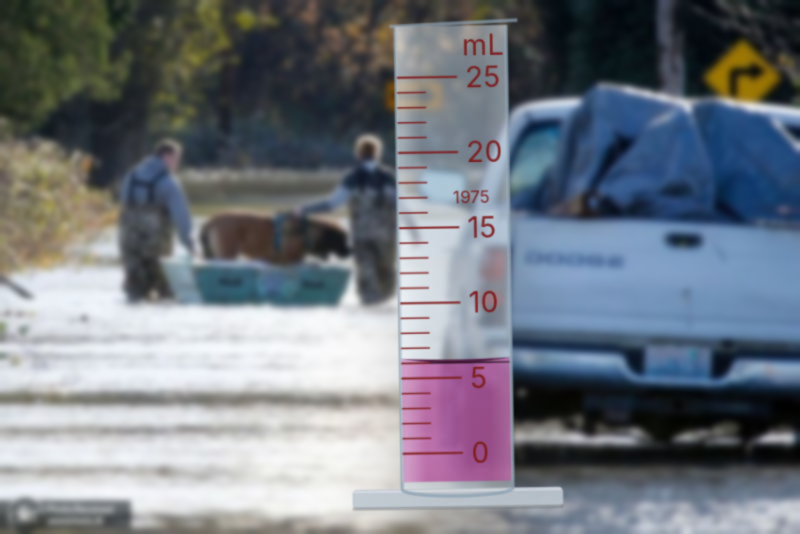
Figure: 6 mL
